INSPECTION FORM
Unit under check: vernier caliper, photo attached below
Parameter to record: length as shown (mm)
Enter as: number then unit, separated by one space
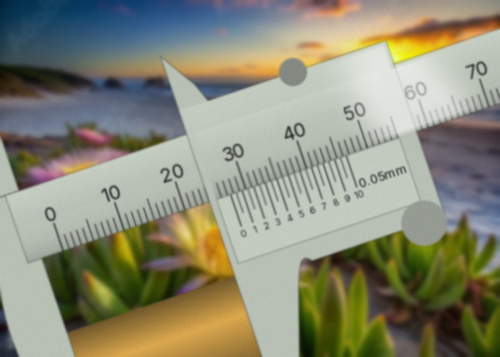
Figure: 27.5 mm
